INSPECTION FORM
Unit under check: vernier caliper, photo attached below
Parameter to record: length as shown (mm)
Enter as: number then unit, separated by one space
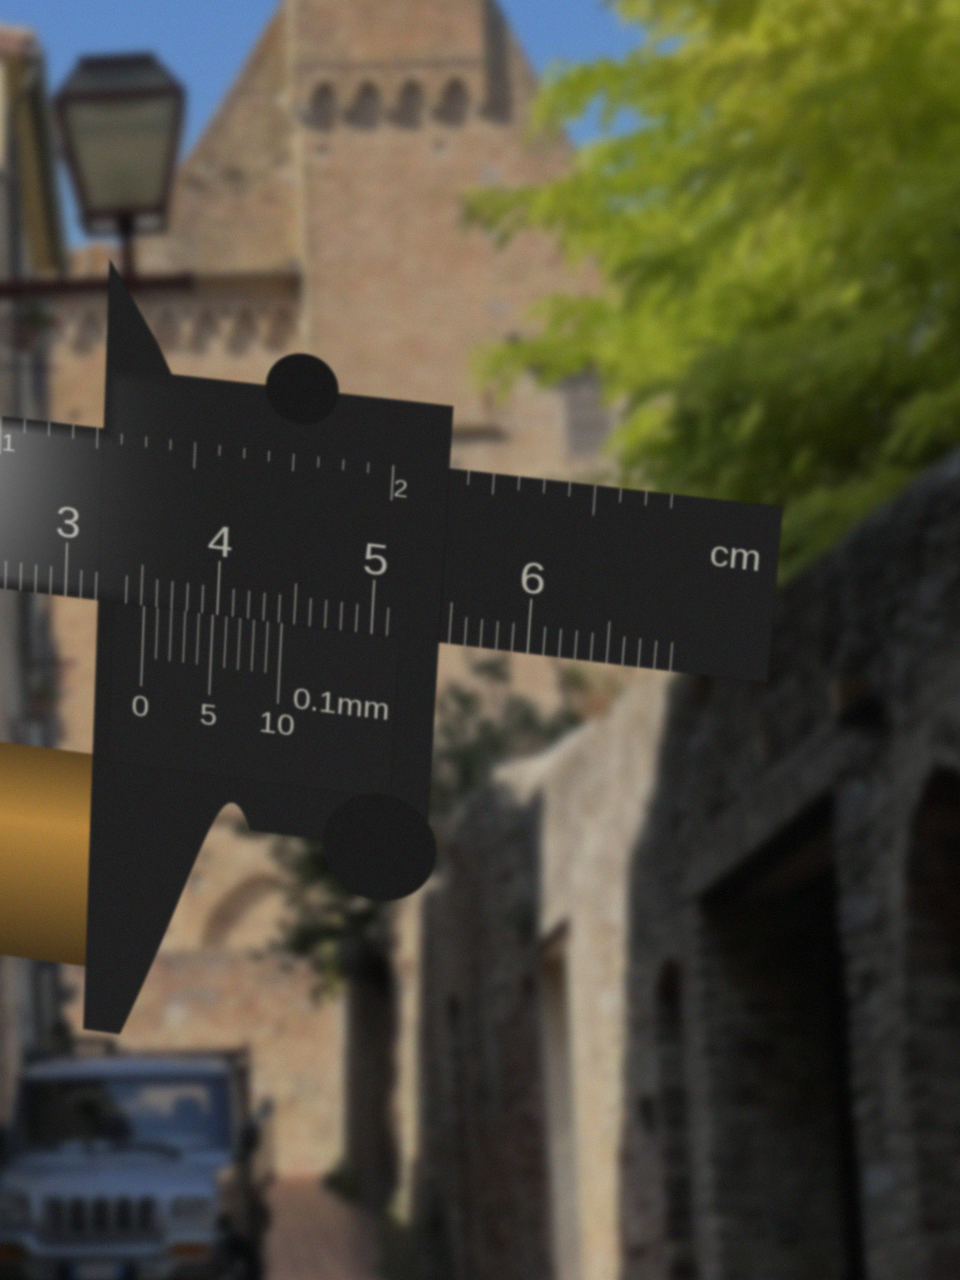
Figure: 35.2 mm
